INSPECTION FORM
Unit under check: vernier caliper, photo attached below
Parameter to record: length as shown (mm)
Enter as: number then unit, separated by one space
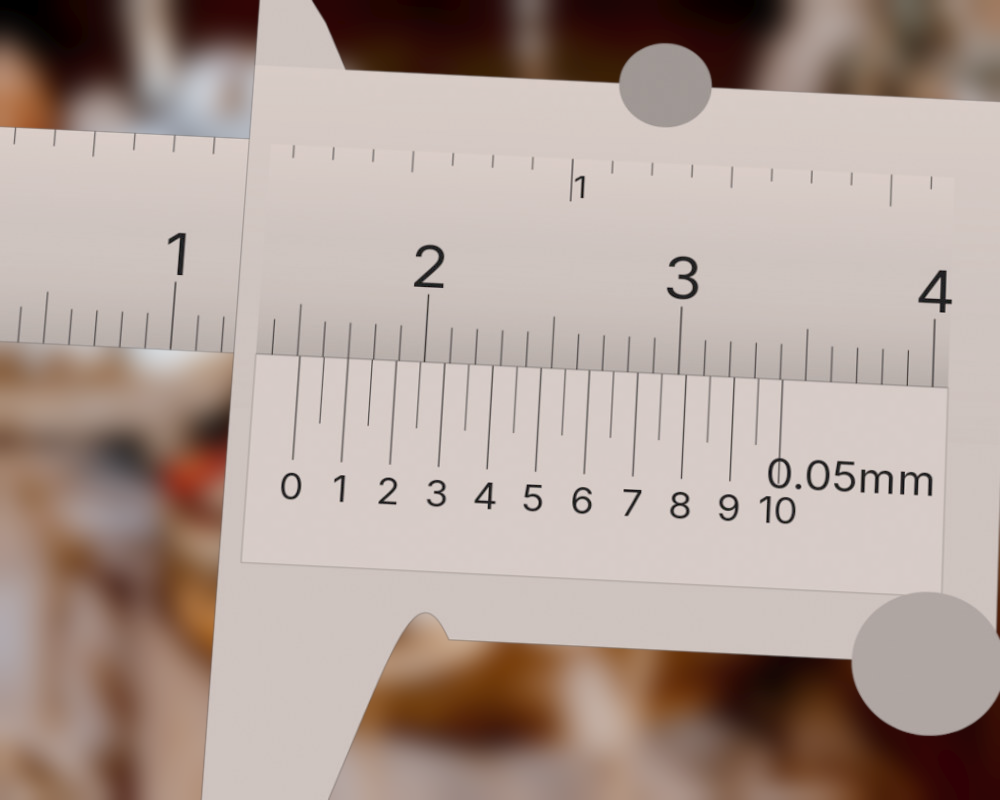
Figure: 15.1 mm
